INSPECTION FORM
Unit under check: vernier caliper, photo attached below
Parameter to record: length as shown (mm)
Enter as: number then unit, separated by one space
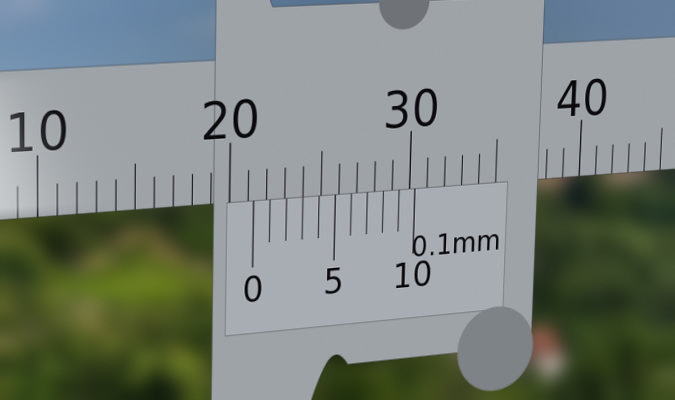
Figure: 21.3 mm
